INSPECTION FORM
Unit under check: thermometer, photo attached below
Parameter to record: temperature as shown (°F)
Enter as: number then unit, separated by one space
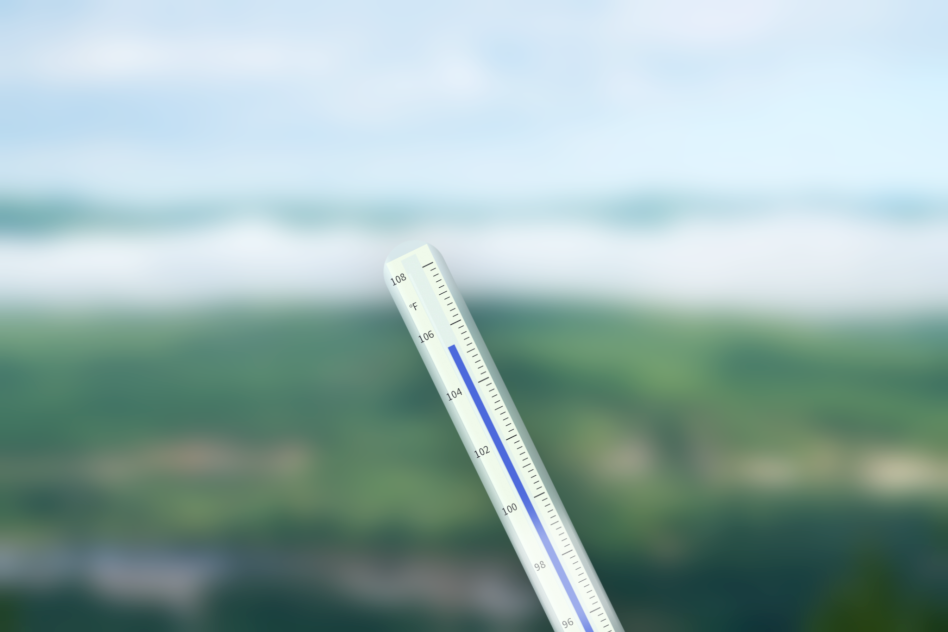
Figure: 105.4 °F
